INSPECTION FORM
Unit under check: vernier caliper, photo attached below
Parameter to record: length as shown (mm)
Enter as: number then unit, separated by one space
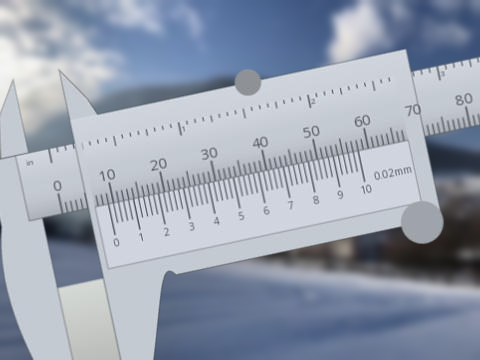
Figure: 9.0 mm
